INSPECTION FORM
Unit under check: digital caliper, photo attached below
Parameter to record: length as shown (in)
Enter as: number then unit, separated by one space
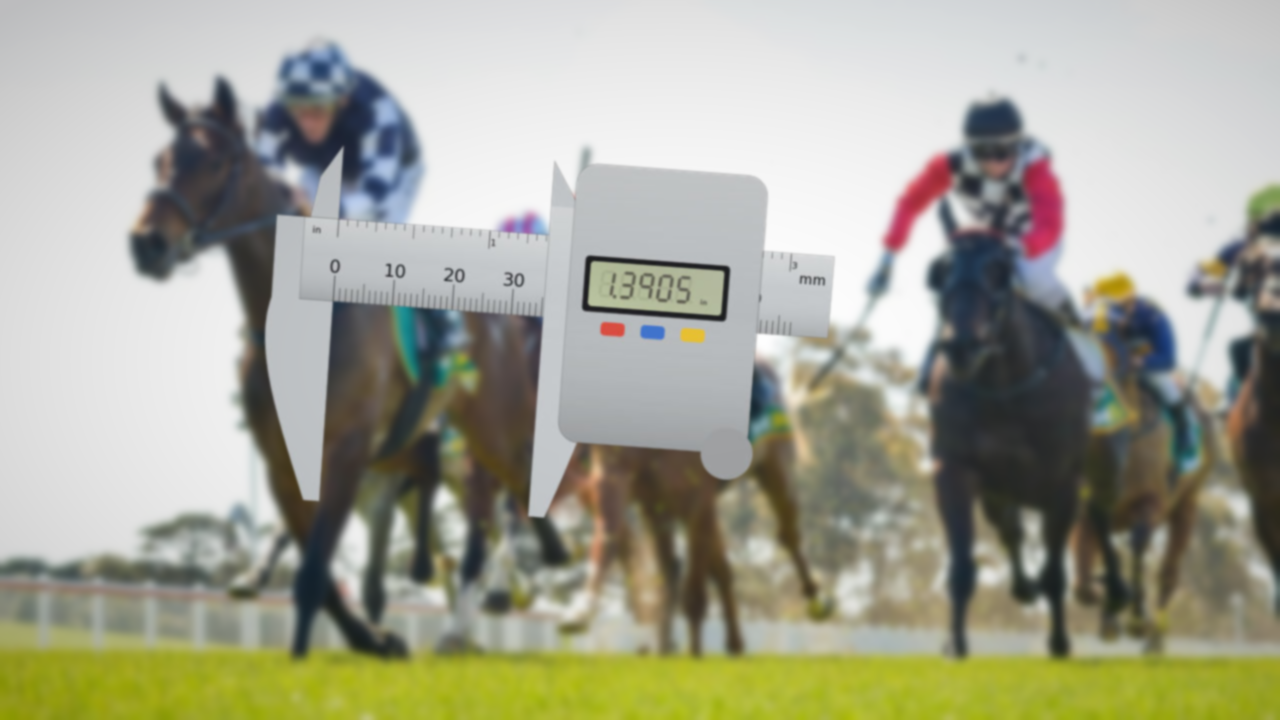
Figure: 1.3905 in
